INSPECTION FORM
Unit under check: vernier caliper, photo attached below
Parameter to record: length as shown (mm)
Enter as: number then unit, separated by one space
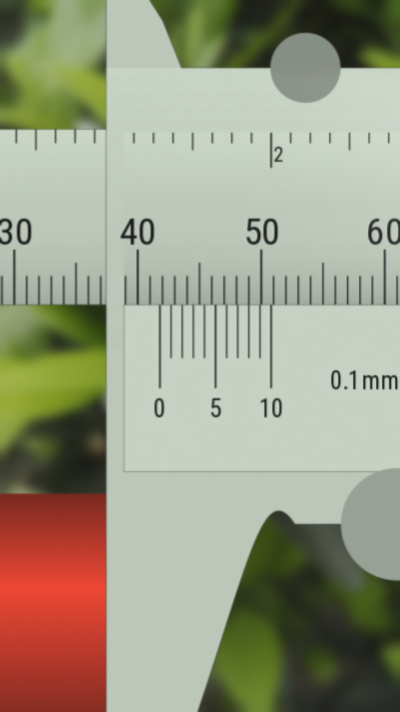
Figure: 41.8 mm
